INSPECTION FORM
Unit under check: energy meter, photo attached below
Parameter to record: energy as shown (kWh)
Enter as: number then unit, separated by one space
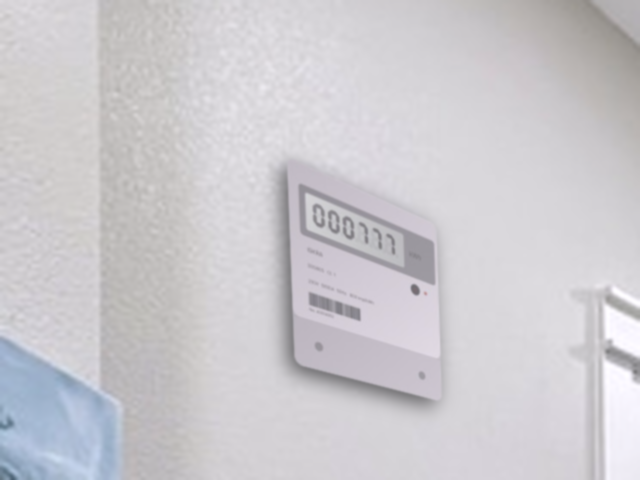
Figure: 777 kWh
